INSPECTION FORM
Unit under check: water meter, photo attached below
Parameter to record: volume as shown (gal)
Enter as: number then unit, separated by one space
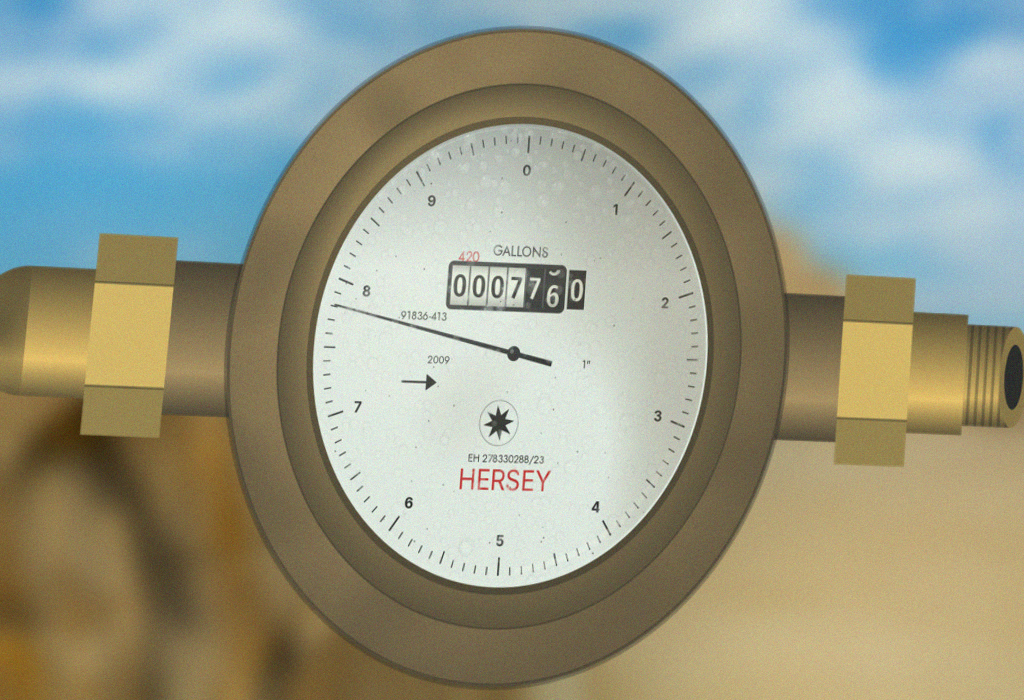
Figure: 7757.8 gal
